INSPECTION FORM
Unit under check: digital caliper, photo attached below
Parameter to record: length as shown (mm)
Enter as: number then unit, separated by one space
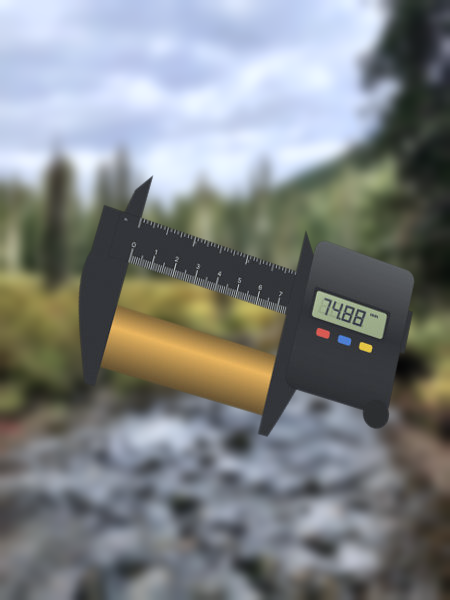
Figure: 74.88 mm
